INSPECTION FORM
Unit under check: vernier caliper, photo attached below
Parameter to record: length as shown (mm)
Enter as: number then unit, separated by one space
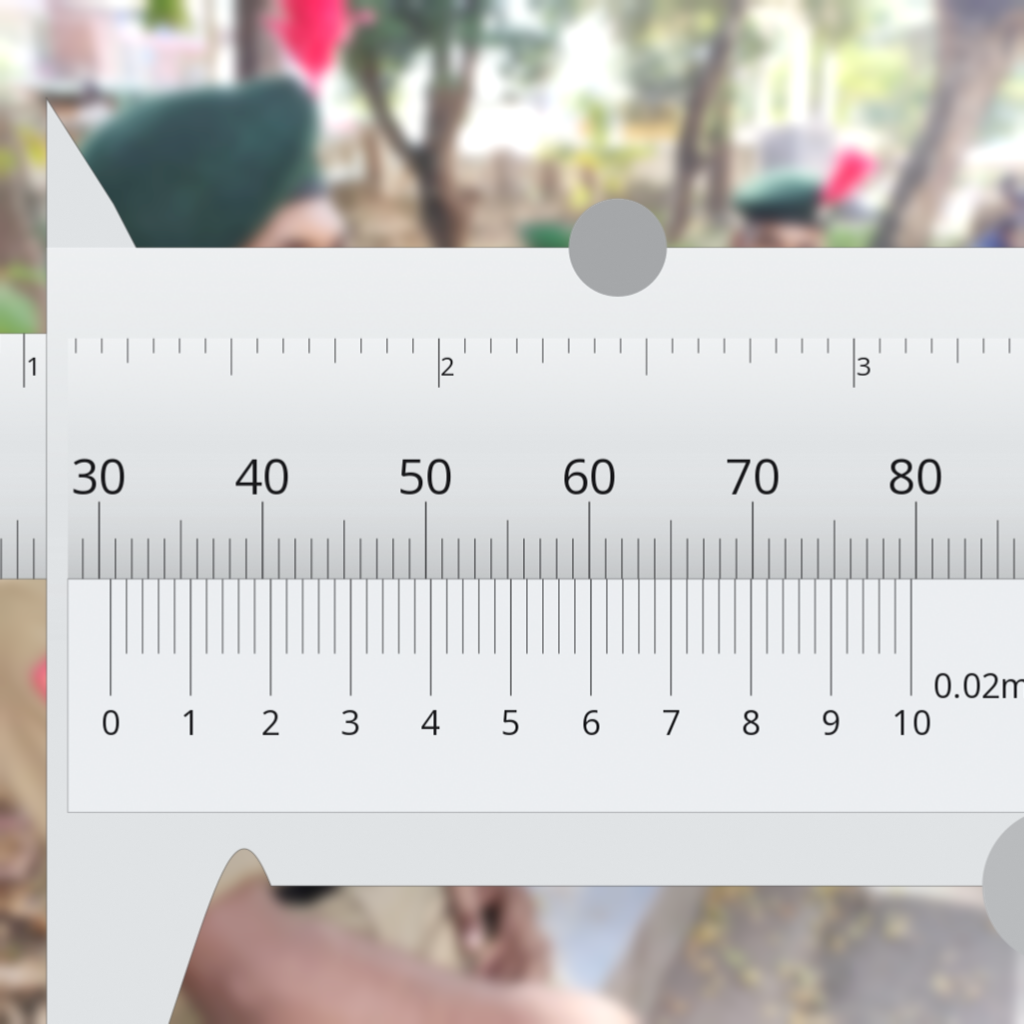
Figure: 30.7 mm
